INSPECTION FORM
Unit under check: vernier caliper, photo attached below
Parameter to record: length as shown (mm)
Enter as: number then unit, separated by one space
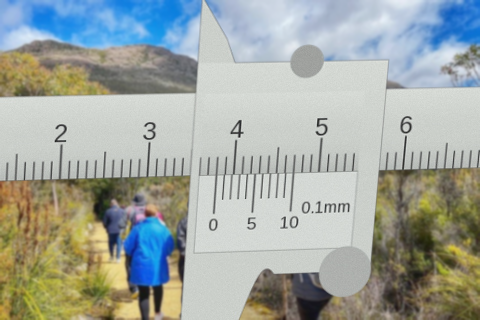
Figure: 38.0 mm
